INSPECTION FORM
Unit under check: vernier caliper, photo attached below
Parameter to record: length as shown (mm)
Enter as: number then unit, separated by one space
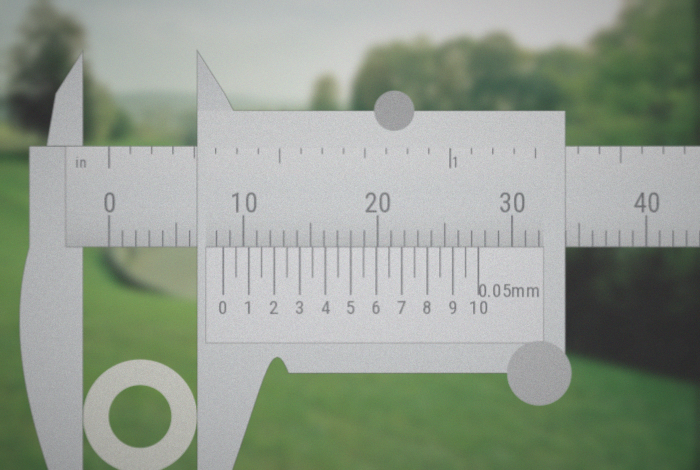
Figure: 8.5 mm
